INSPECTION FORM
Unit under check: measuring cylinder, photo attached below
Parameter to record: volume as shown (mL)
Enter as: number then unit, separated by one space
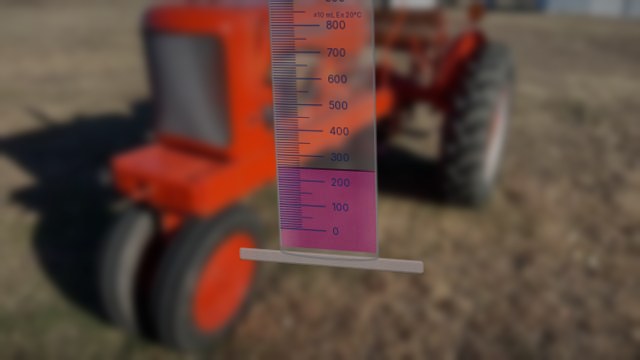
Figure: 250 mL
